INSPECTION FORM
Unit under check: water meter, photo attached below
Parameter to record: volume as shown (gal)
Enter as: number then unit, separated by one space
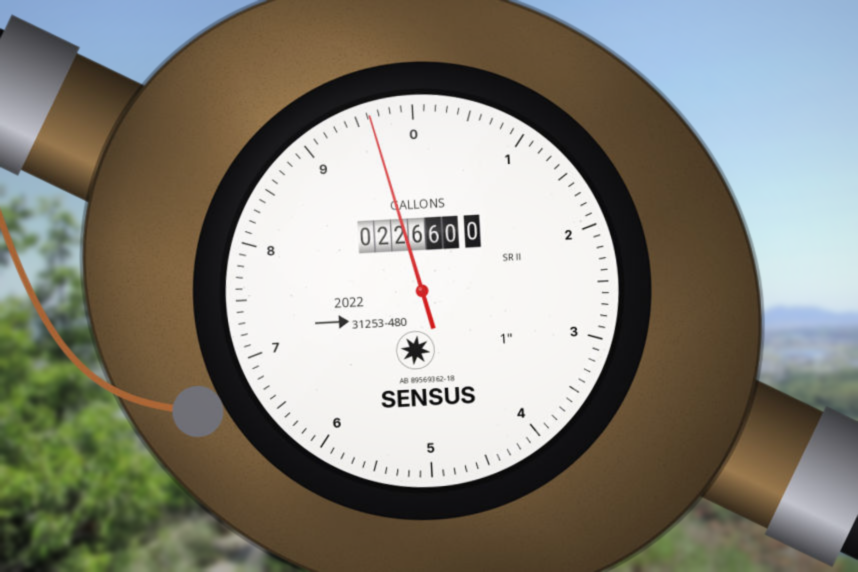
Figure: 226599.6 gal
